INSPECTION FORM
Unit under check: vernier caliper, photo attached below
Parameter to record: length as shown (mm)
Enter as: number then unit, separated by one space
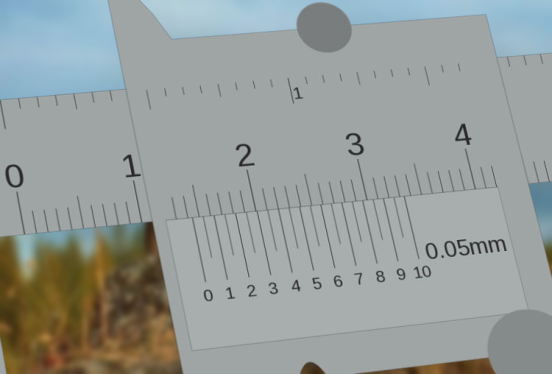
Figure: 14.4 mm
